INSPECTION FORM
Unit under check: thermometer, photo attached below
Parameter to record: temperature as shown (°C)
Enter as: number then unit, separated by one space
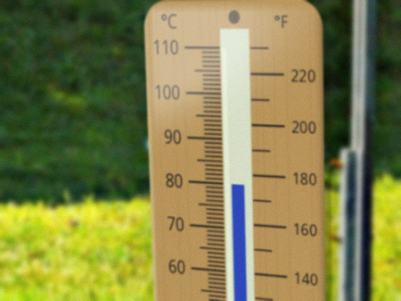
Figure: 80 °C
